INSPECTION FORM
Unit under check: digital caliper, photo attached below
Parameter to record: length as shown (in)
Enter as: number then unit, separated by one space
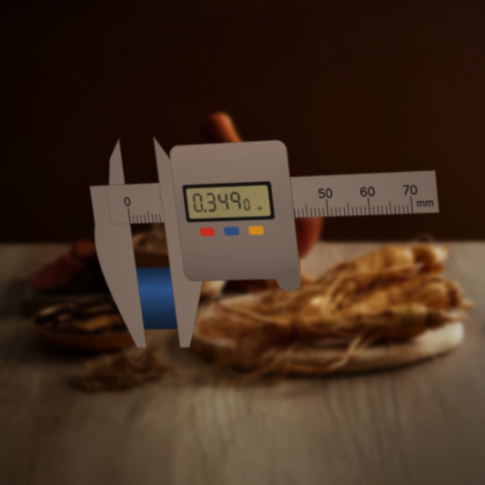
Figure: 0.3490 in
